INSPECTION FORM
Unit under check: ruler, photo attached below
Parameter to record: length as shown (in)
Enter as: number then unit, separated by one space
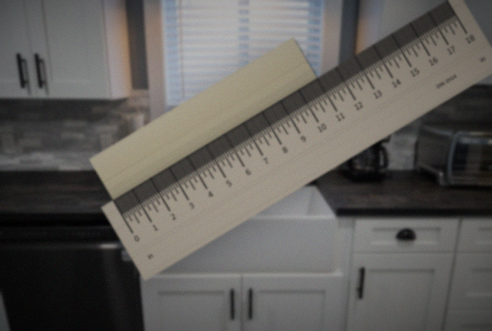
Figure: 11 in
